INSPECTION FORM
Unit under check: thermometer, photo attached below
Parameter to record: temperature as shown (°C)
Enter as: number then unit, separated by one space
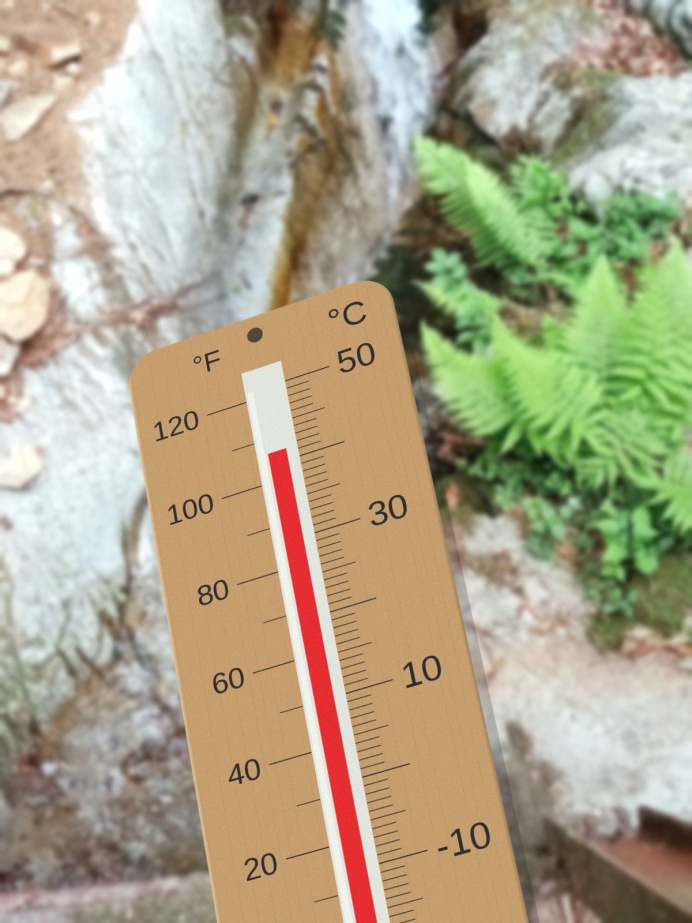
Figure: 41.5 °C
